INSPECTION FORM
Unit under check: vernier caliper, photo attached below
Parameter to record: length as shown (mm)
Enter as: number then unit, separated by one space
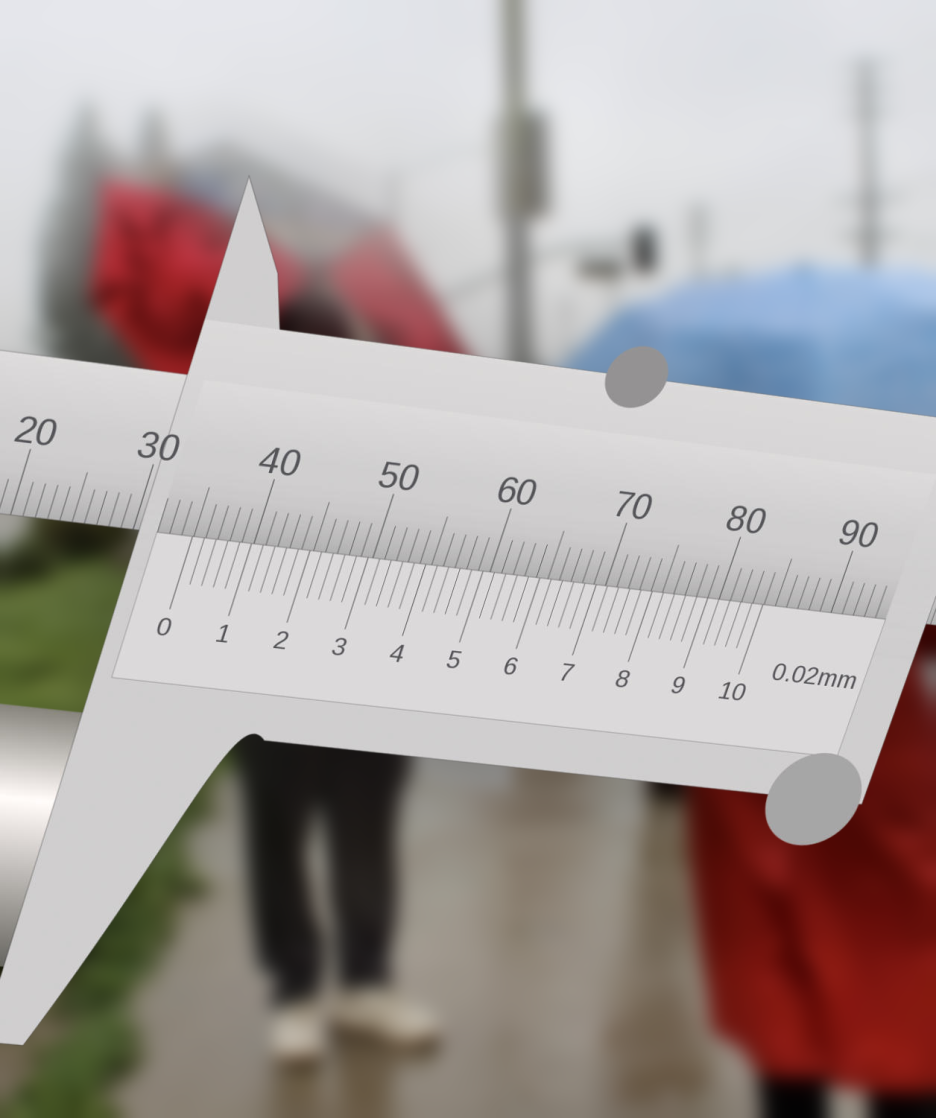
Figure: 34.9 mm
